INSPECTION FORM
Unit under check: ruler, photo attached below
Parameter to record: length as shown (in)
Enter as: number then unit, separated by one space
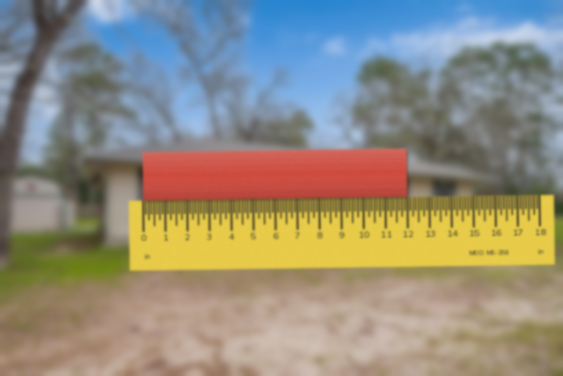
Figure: 12 in
